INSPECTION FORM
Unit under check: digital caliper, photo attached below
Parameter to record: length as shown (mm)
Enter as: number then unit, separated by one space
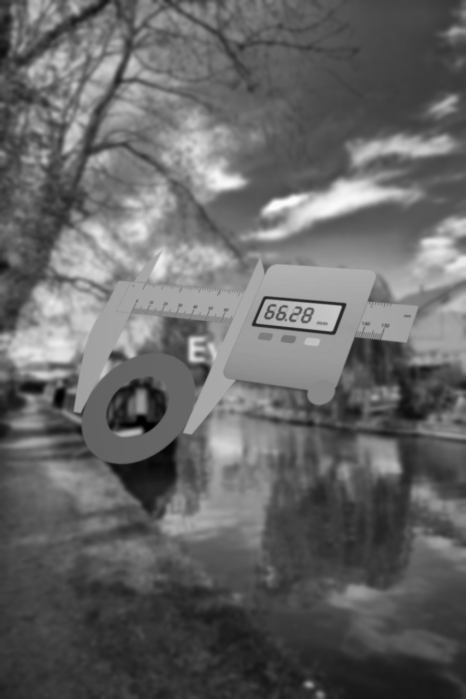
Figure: 66.28 mm
